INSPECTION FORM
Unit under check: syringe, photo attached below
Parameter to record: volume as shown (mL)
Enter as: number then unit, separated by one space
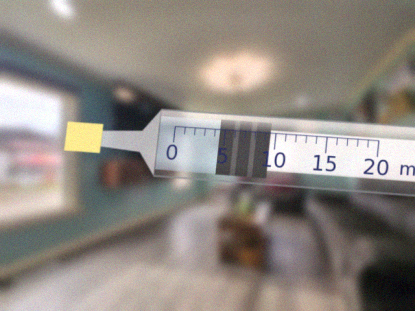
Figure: 4.5 mL
